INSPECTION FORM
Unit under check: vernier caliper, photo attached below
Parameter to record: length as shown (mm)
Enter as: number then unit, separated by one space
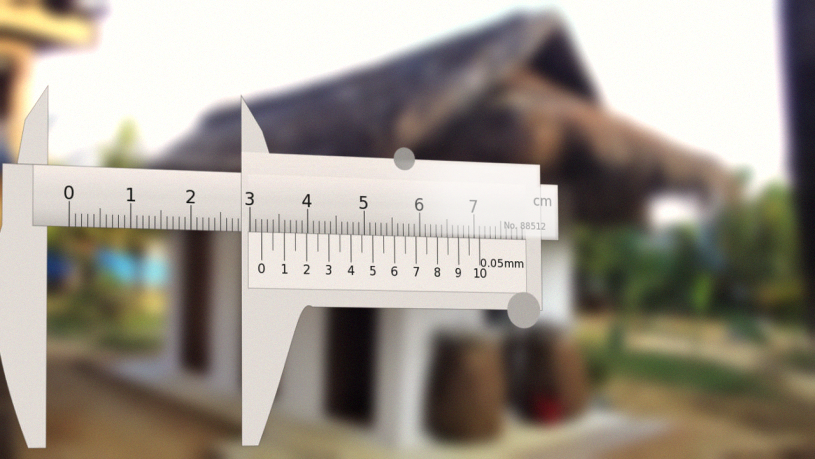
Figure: 32.0 mm
